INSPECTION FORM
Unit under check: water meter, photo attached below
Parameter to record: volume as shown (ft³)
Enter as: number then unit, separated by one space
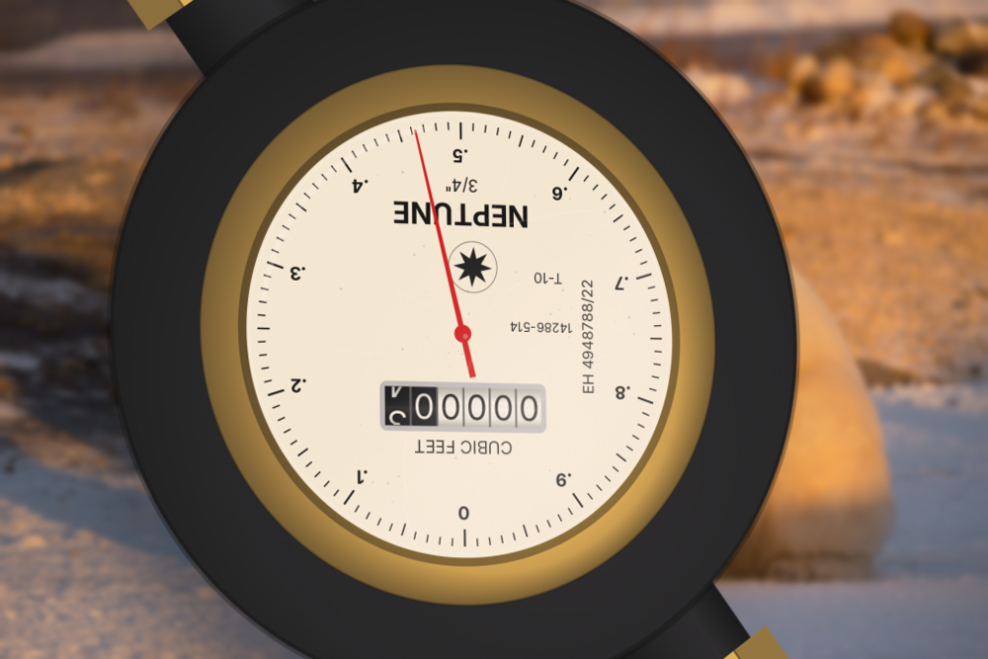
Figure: 3.46 ft³
